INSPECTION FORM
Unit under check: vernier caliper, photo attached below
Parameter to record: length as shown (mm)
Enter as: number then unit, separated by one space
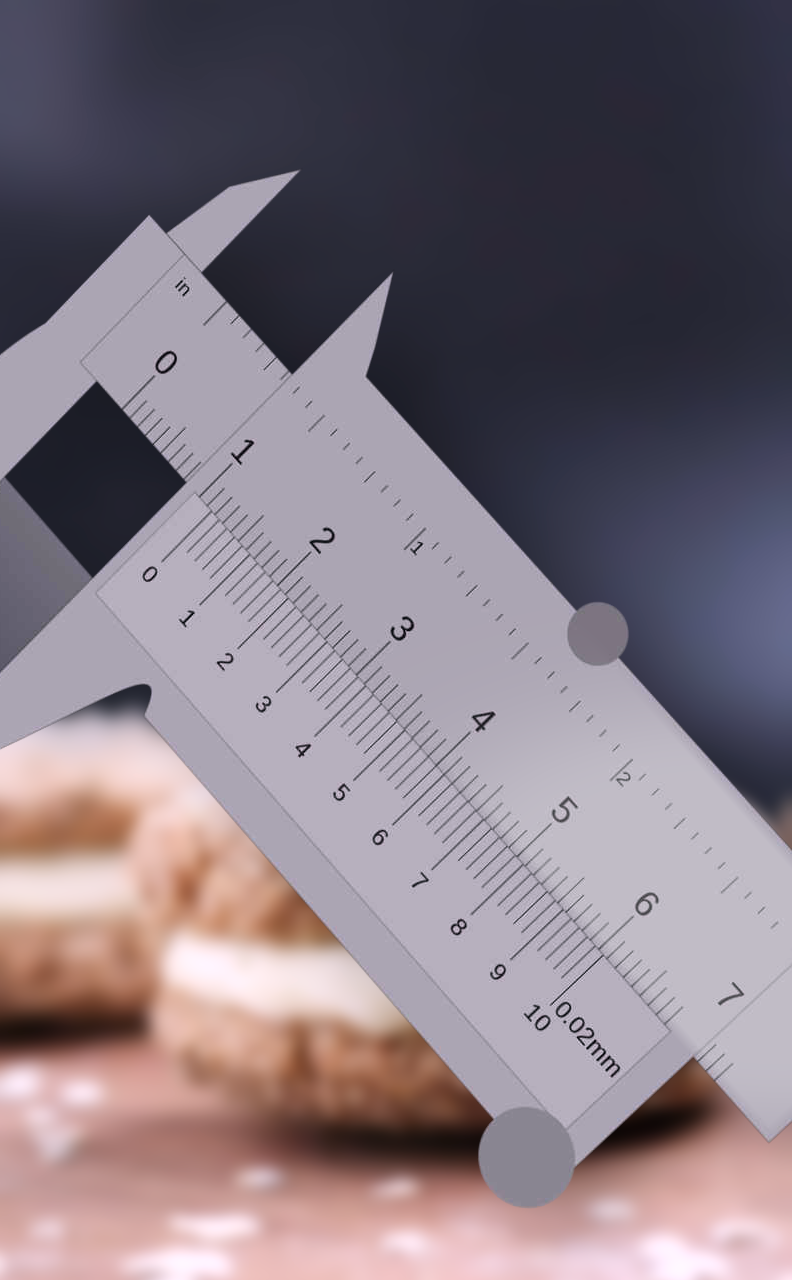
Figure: 11.6 mm
